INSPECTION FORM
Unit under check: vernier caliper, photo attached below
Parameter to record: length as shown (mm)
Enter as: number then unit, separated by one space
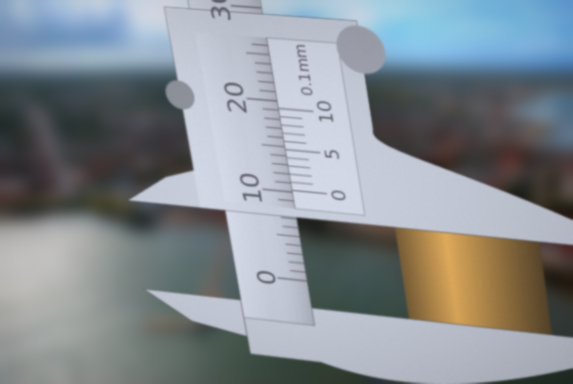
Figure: 10.2 mm
